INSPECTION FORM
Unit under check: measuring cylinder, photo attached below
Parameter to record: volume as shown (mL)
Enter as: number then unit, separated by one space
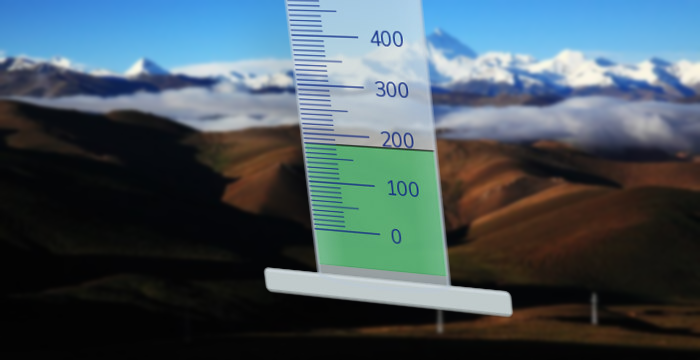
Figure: 180 mL
